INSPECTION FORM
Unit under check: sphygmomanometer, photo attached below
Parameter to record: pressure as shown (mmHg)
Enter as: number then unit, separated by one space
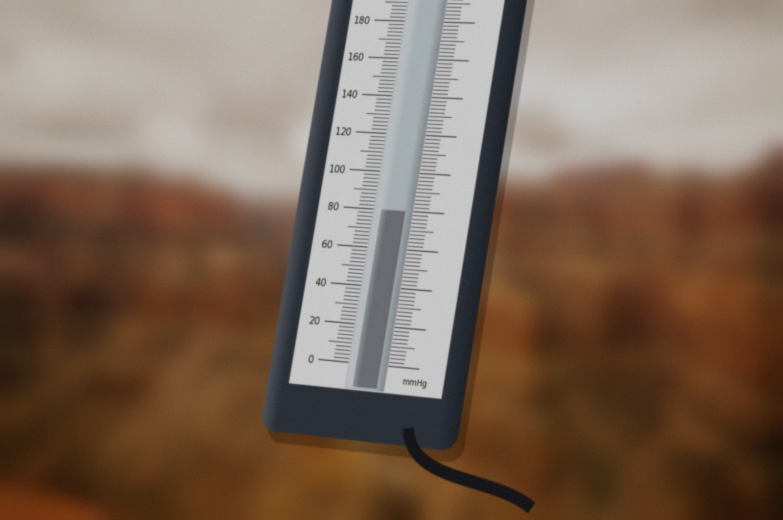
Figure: 80 mmHg
